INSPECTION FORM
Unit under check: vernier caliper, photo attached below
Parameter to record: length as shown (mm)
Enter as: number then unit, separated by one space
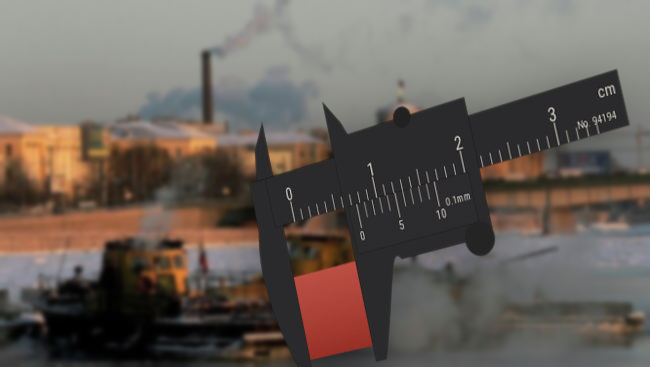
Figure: 7.6 mm
